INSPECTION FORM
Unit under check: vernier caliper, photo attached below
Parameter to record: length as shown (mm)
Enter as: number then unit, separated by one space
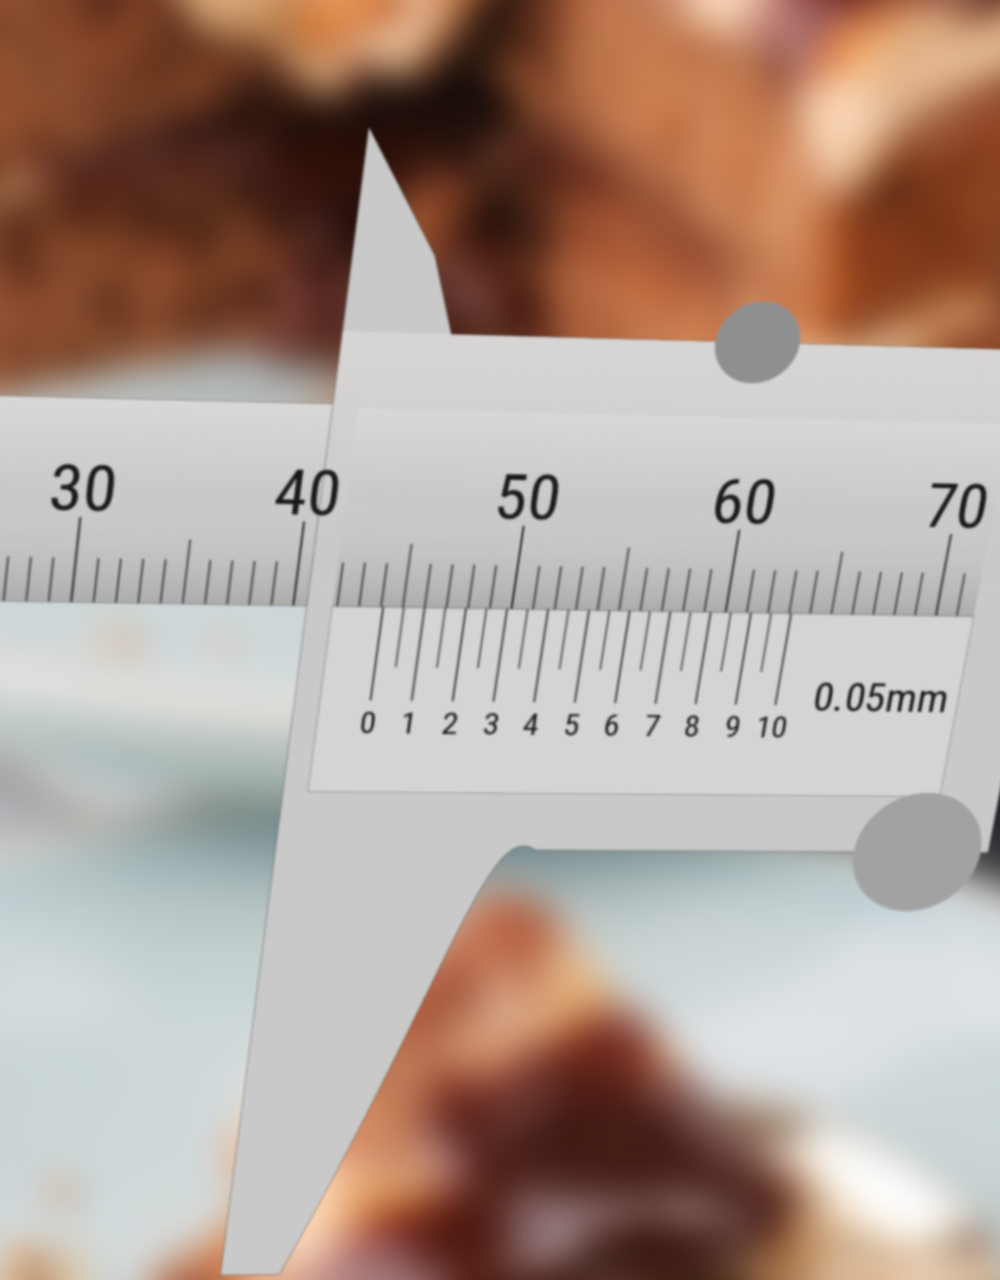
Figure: 44.1 mm
